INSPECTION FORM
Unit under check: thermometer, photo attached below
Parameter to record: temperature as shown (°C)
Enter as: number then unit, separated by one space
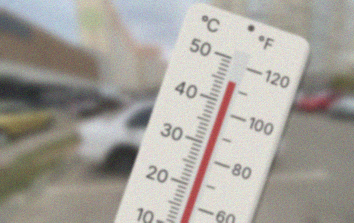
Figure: 45 °C
